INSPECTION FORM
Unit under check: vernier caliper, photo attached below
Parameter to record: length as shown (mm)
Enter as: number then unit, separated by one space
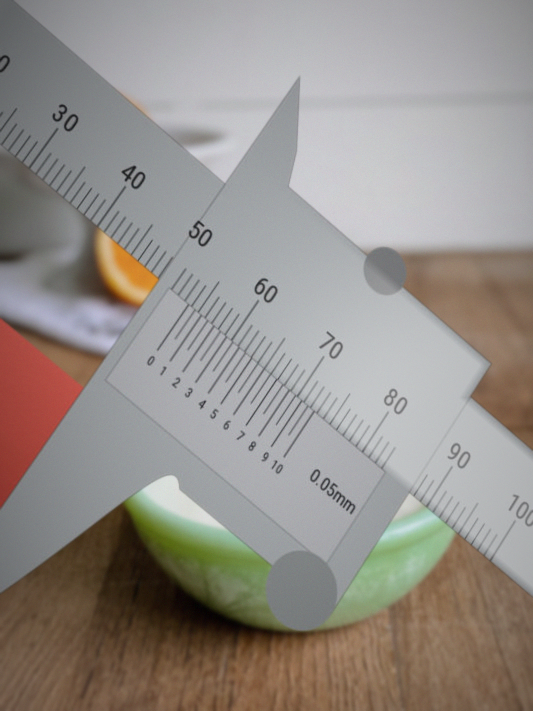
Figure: 53.6 mm
